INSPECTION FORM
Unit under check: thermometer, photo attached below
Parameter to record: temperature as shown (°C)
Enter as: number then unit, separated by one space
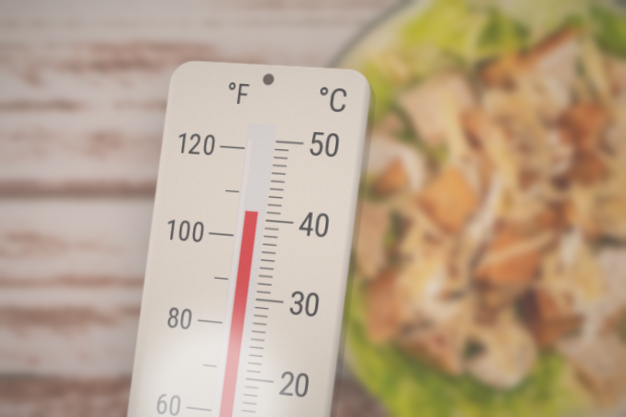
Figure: 41 °C
